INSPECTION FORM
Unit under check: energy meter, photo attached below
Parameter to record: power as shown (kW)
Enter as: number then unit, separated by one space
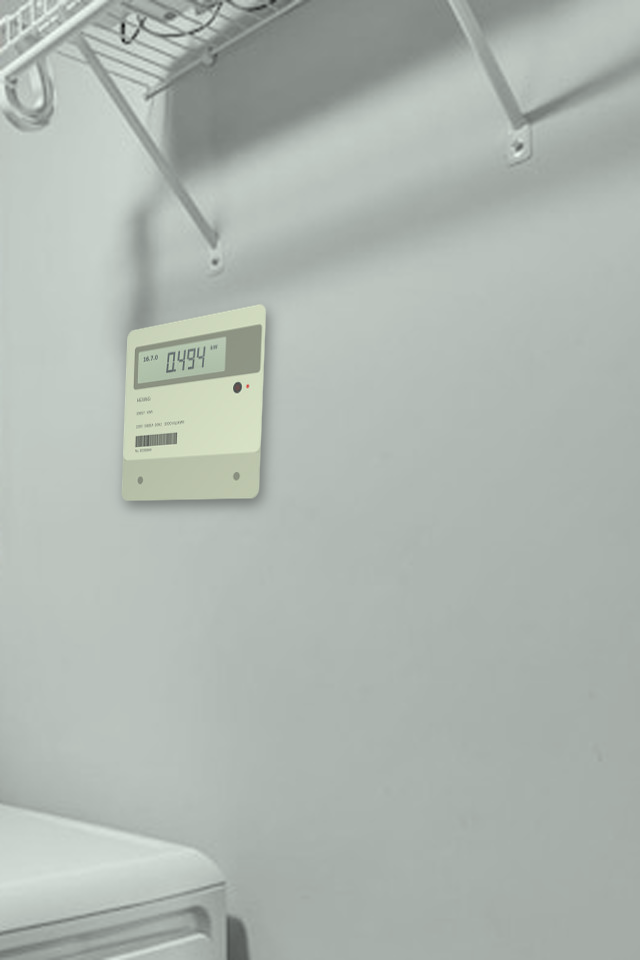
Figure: 0.494 kW
